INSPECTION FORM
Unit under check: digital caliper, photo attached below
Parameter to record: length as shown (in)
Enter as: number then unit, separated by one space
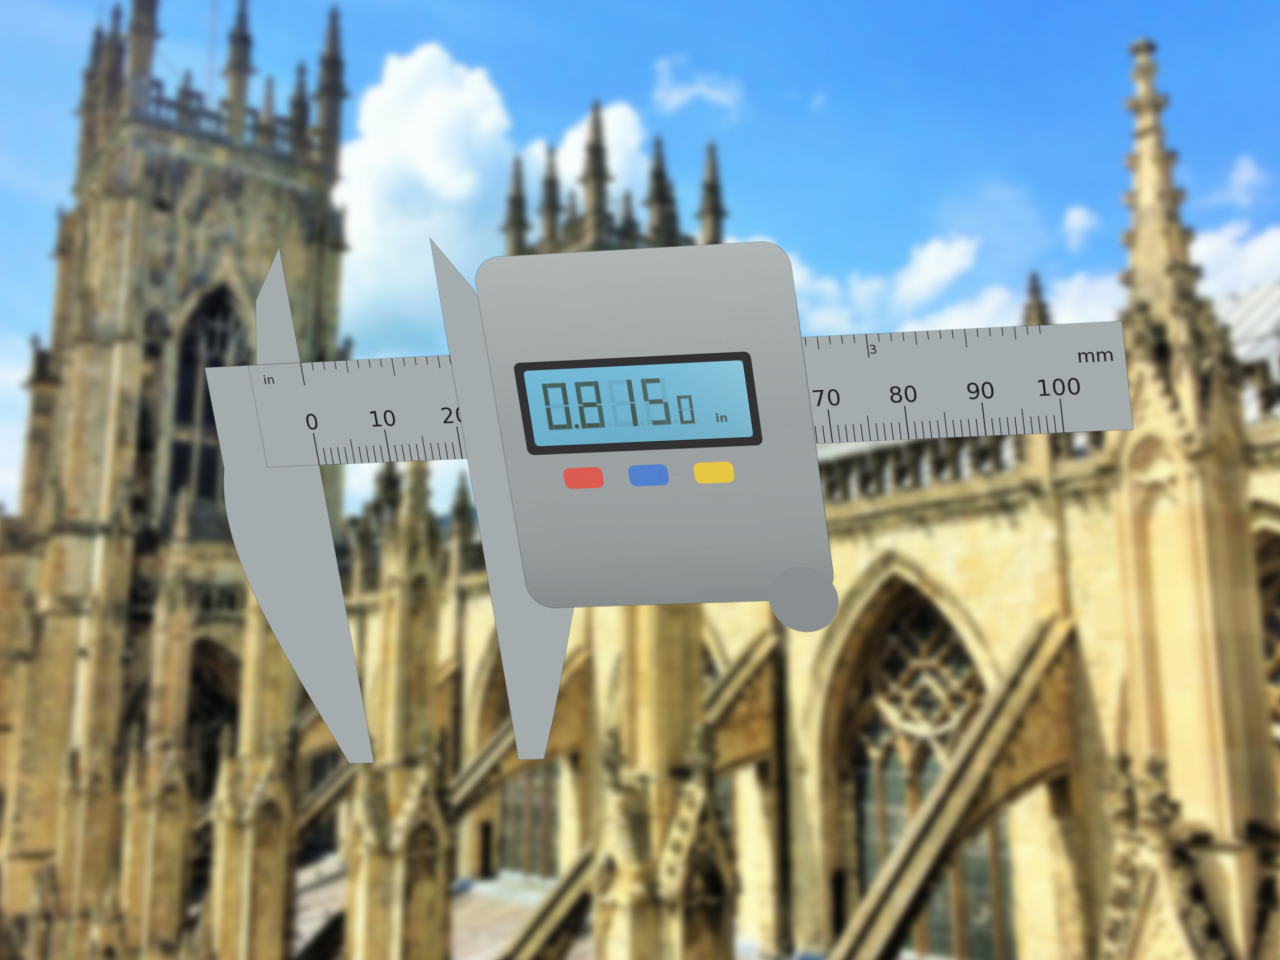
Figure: 0.8150 in
